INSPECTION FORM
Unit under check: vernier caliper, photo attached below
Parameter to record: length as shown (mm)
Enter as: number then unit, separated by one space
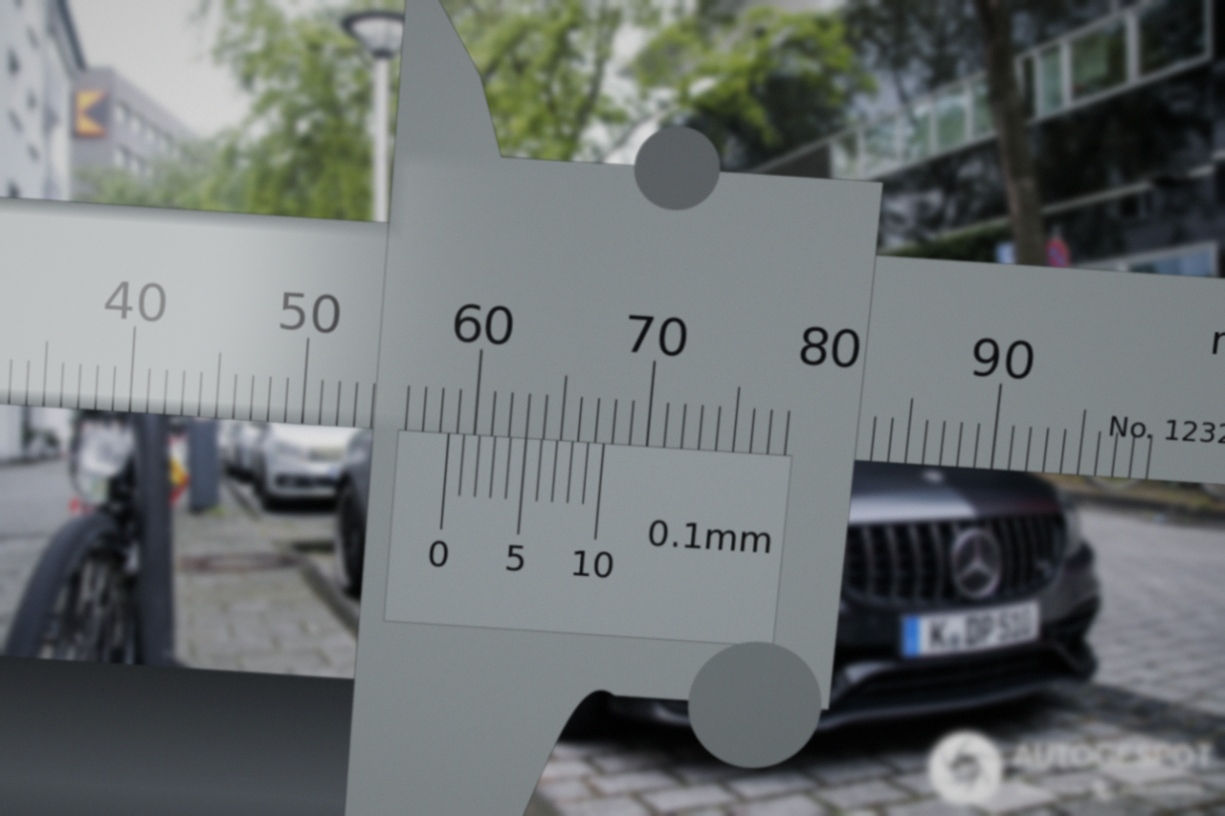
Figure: 58.5 mm
